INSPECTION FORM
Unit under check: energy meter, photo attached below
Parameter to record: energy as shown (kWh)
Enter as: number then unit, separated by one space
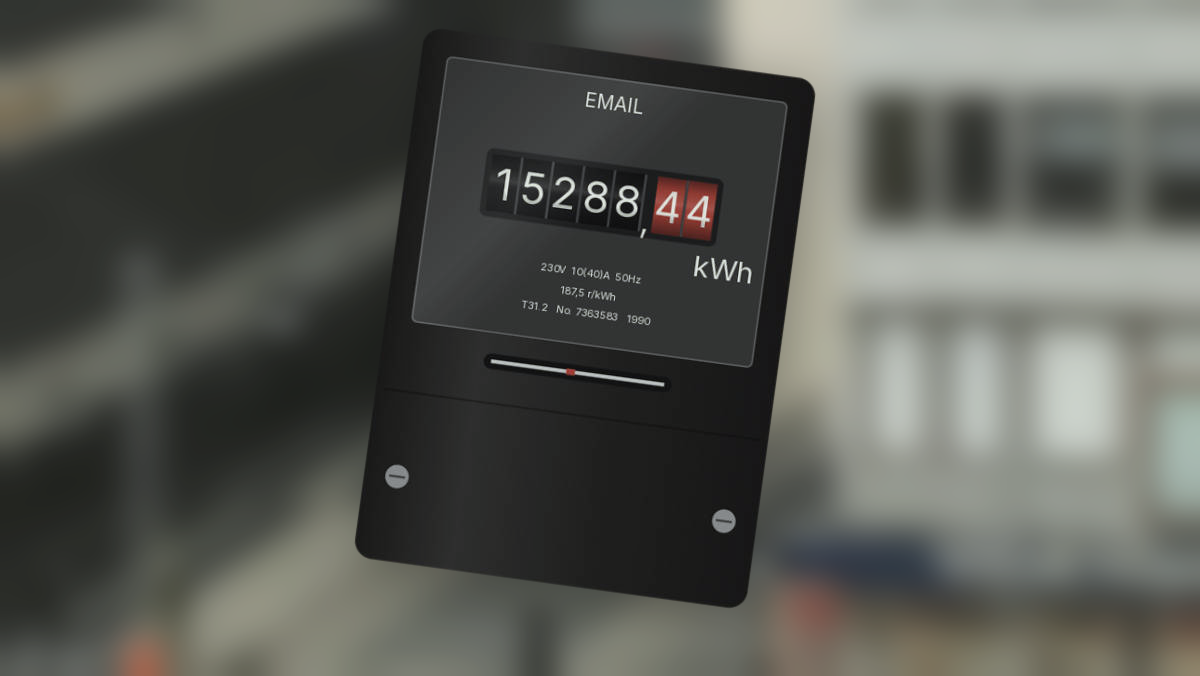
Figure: 15288.44 kWh
